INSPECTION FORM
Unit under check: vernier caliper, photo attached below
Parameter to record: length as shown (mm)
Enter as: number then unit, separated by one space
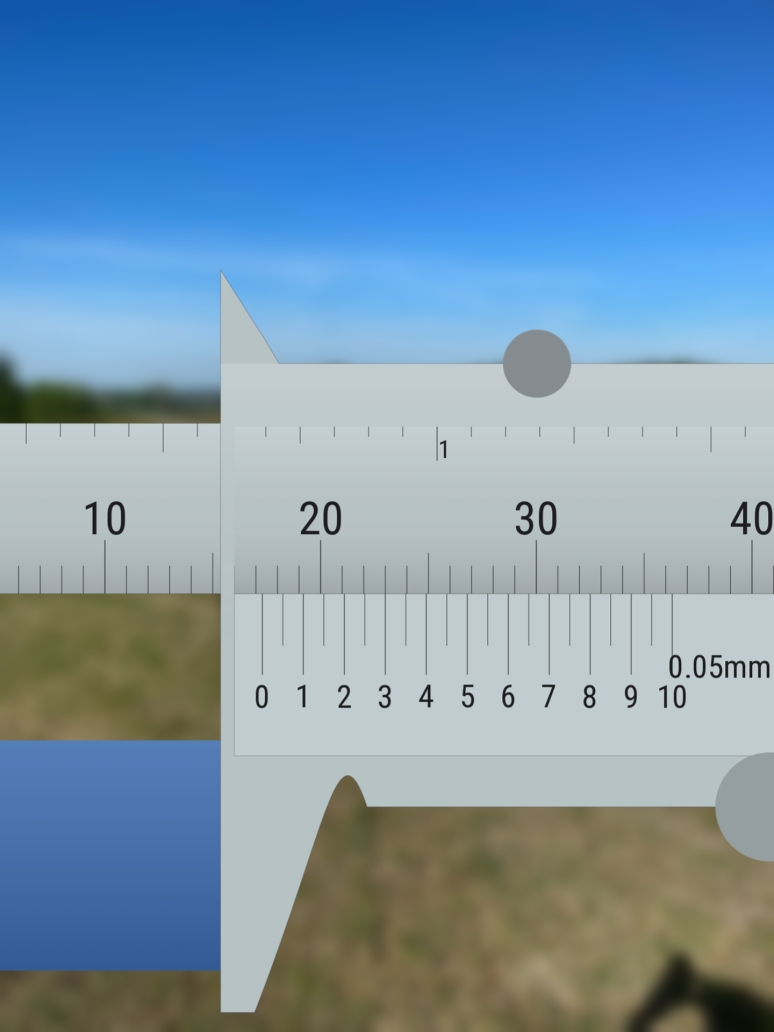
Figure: 17.30 mm
